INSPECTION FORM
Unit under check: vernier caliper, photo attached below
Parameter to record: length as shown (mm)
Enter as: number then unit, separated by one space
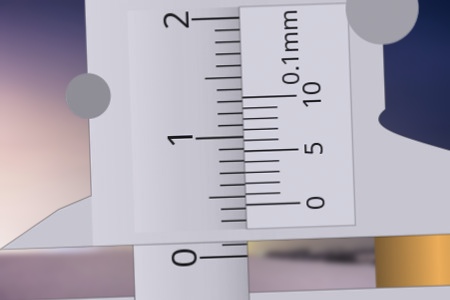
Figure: 4.3 mm
